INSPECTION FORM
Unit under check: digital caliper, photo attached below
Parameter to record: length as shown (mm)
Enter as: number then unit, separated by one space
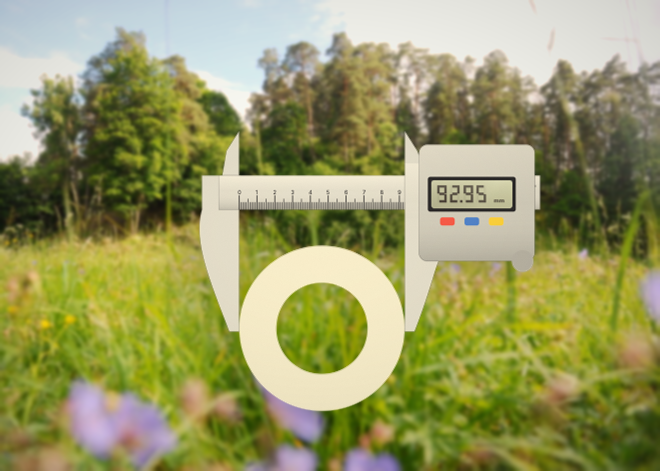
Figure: 92.95 mm
